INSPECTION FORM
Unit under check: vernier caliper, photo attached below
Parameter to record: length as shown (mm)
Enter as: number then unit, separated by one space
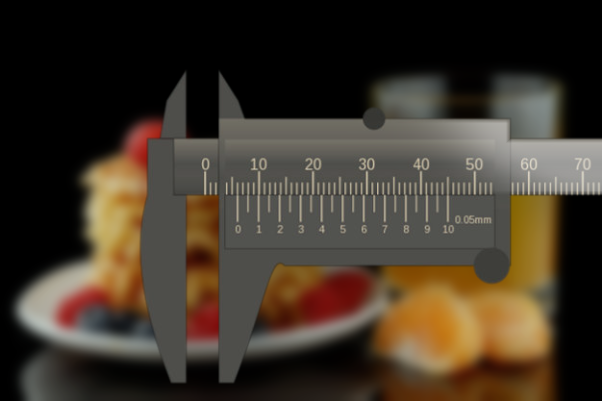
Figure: 6.0 mm
